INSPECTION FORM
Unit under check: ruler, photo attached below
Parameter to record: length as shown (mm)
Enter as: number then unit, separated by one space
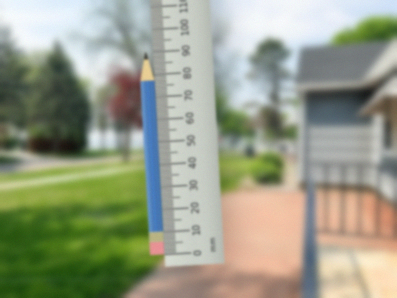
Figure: 90 mm
